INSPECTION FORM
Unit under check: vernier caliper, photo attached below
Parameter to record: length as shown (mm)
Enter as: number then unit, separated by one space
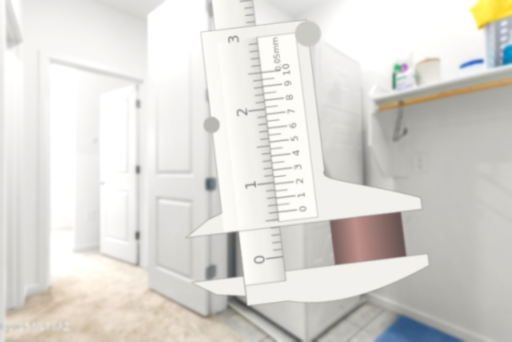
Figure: 6.0 mm
